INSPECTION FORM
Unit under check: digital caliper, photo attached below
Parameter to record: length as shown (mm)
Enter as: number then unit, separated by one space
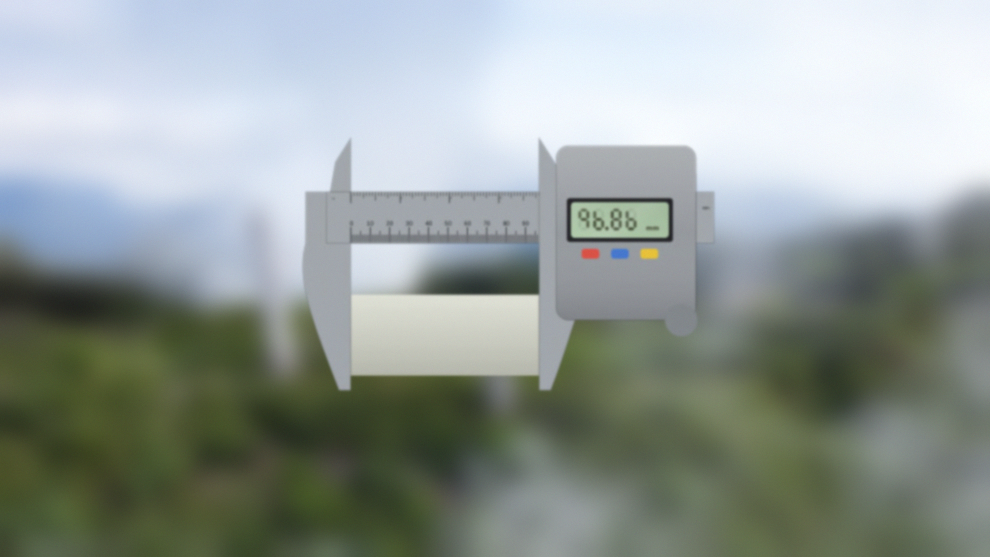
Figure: 96.86 mm
